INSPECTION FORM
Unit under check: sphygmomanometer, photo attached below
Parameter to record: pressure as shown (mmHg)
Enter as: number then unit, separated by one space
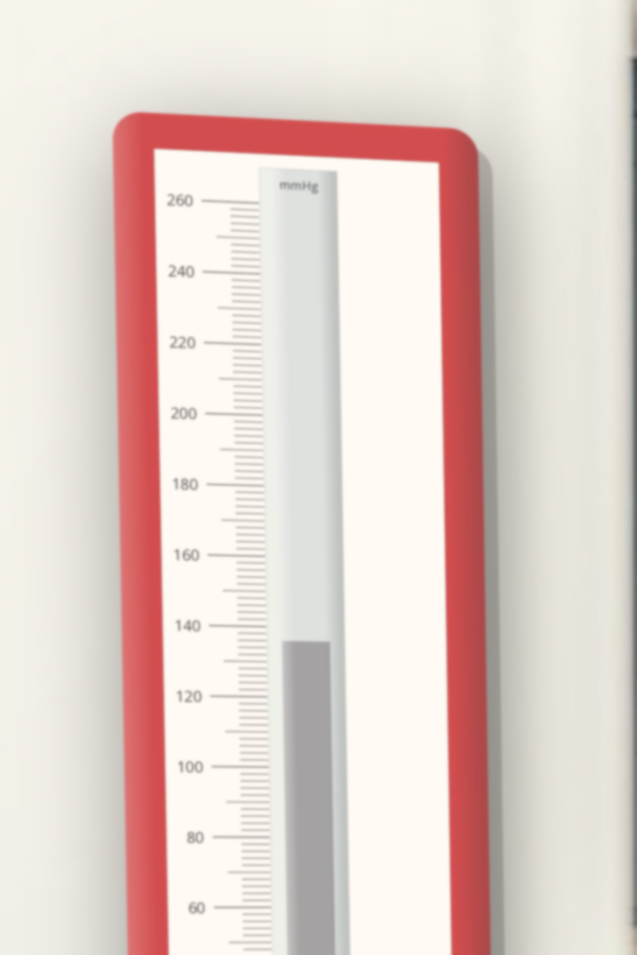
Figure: 136 mmHg
